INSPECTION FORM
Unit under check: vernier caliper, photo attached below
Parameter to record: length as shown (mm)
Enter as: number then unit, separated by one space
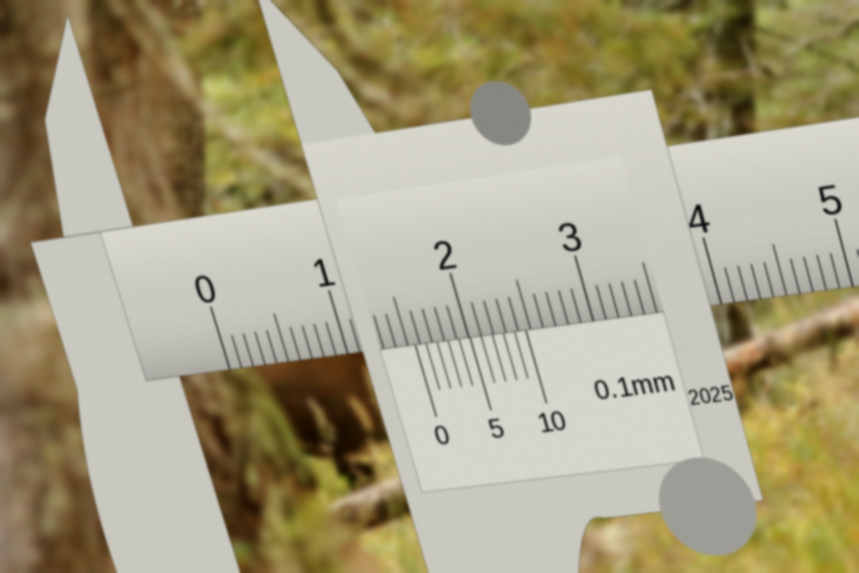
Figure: 15.6 mm
